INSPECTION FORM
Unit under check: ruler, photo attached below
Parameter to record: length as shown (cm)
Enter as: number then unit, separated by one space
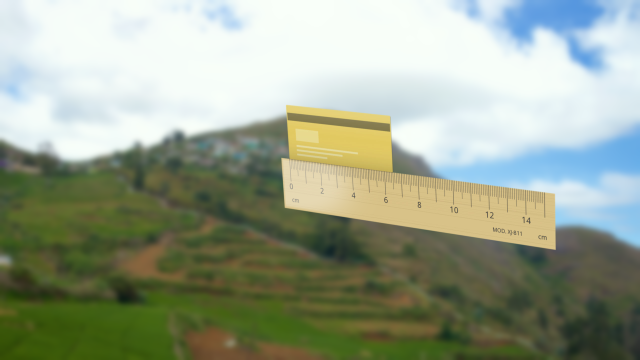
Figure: 6.5 cm
